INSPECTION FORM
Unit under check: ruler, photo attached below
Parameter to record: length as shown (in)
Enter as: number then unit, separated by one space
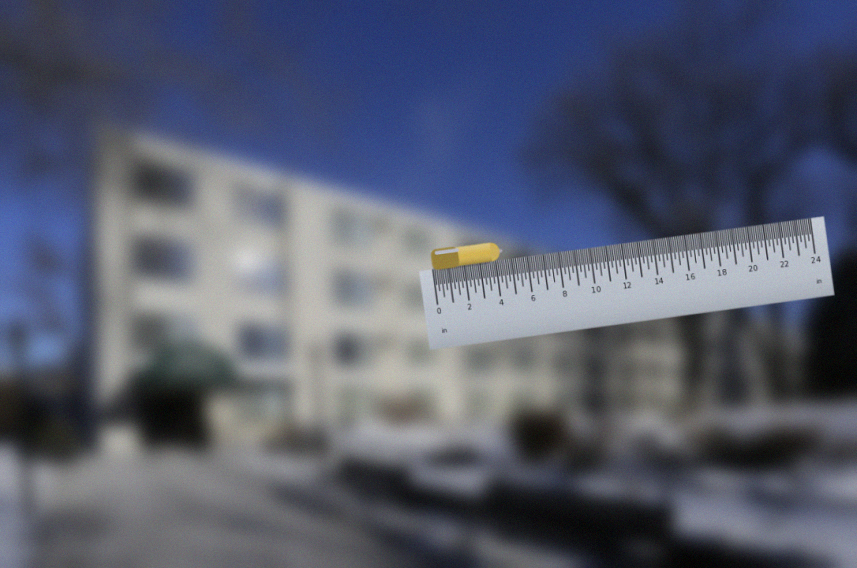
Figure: 4.5 in
